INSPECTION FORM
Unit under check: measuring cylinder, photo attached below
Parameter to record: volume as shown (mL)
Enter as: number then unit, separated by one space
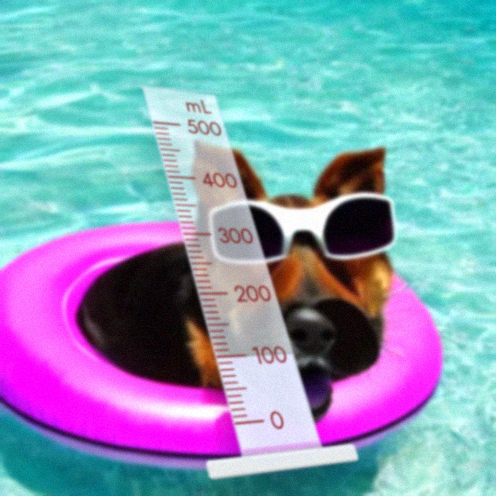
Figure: 100 mL
